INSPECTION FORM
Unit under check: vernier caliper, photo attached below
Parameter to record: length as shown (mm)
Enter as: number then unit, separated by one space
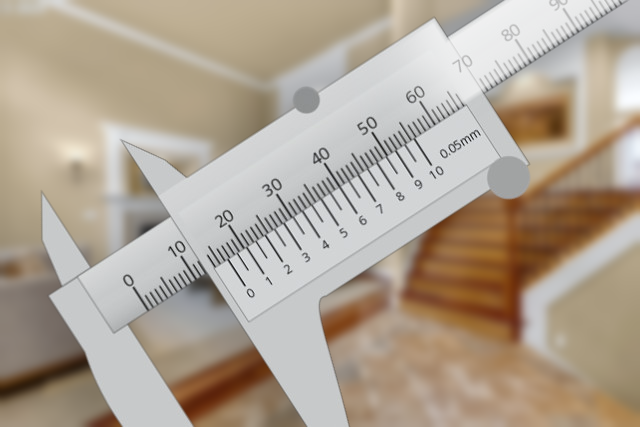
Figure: 16.6 mm
